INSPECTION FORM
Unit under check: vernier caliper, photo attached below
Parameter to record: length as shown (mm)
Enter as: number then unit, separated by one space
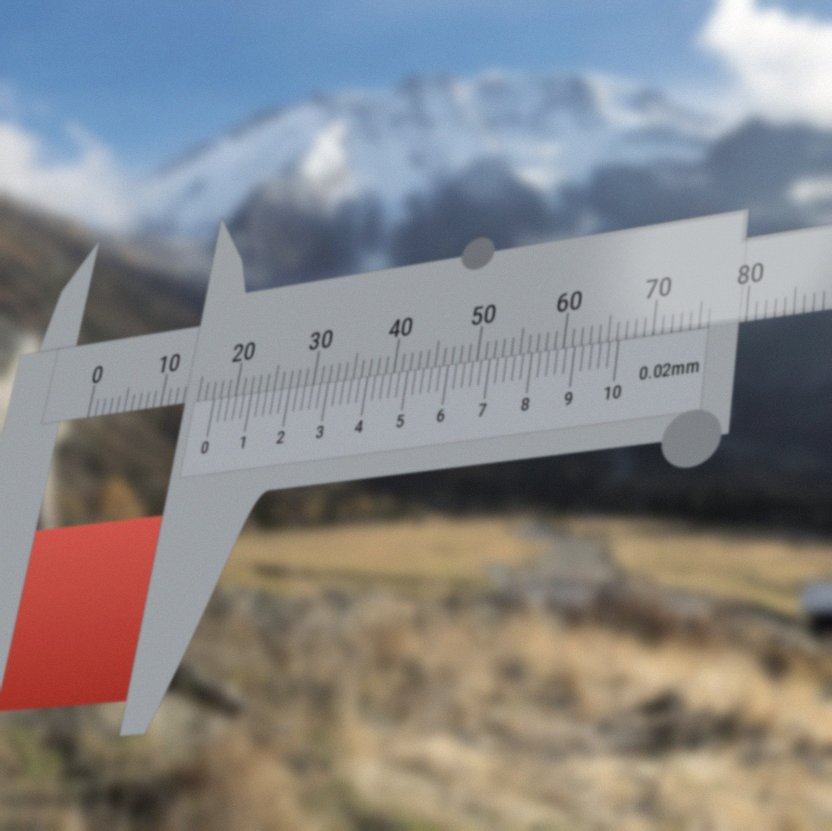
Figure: 17.2 mm
